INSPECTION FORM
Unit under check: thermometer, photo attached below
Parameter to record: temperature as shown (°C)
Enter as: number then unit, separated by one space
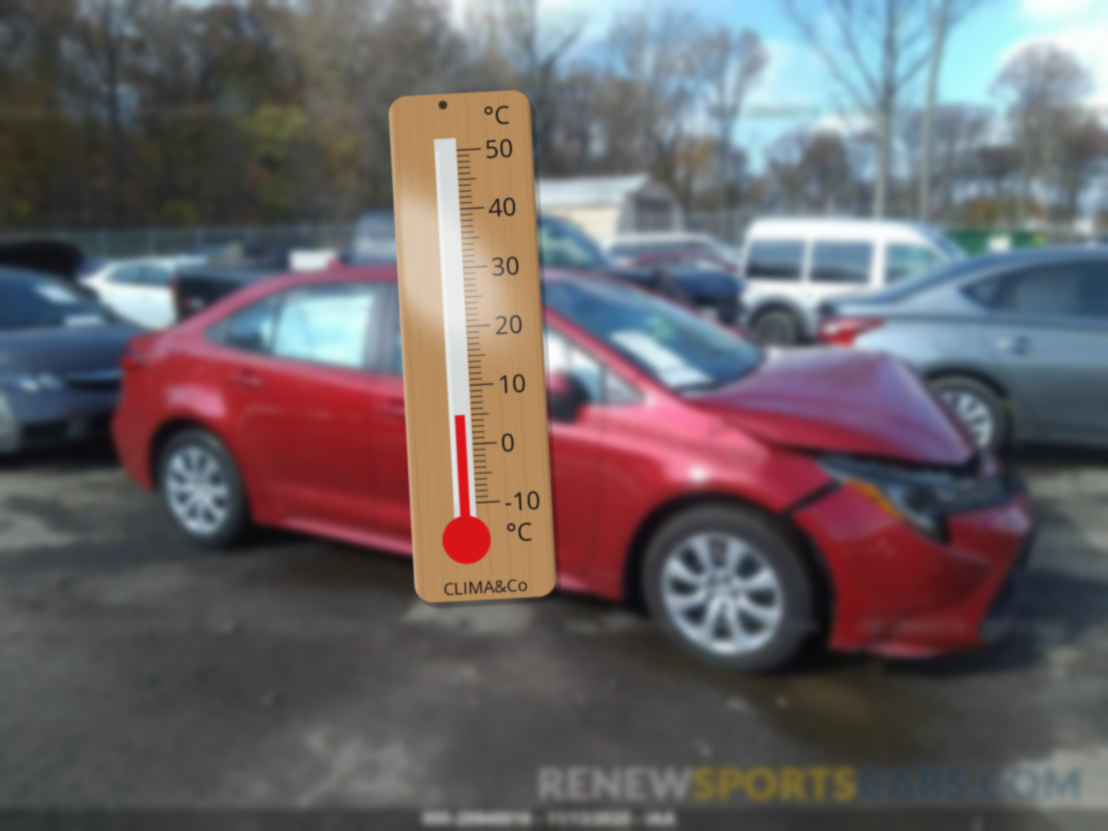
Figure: 5 °C
